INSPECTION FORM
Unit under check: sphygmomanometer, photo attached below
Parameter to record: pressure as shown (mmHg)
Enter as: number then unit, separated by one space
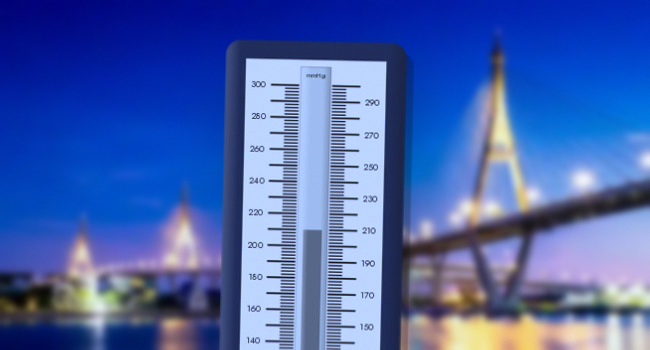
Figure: 210 mmHg
